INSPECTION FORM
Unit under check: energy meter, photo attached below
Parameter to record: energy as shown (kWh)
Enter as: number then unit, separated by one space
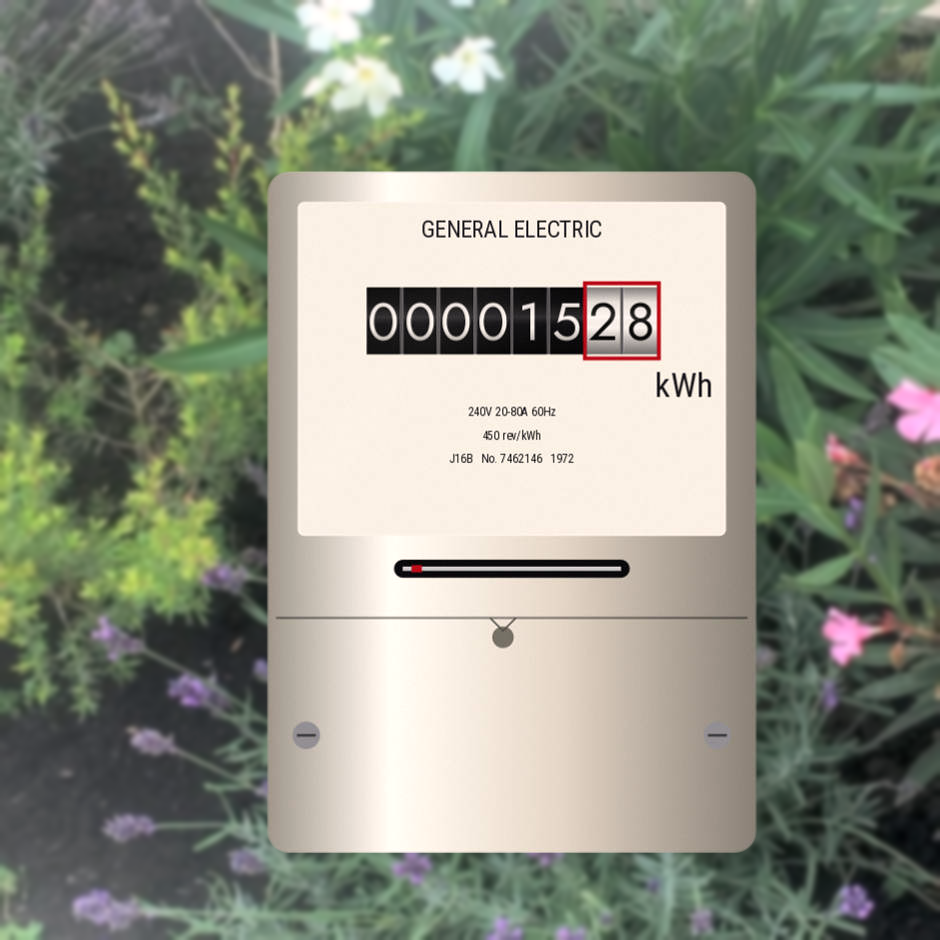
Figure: 15.28 kWh
